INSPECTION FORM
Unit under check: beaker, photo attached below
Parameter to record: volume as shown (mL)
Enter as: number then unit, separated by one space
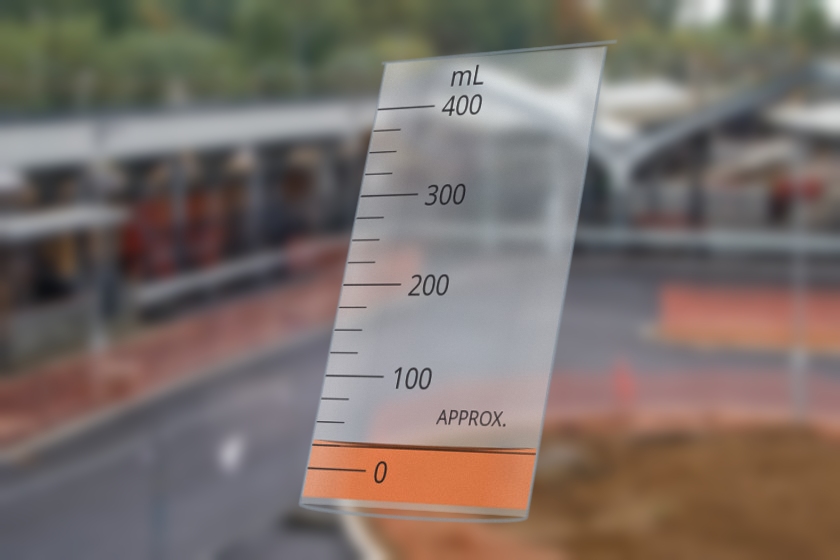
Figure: 25 mL
